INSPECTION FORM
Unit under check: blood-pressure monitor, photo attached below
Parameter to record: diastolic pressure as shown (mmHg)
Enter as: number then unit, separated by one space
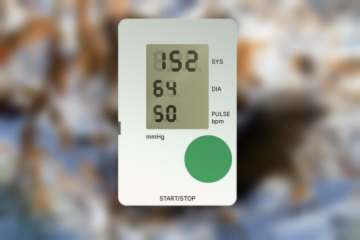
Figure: 64 mmHg
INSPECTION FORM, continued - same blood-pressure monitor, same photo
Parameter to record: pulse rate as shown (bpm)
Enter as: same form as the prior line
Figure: 50 bpm
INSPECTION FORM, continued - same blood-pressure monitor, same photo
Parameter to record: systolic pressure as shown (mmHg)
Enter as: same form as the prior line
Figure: 152 mmHg
